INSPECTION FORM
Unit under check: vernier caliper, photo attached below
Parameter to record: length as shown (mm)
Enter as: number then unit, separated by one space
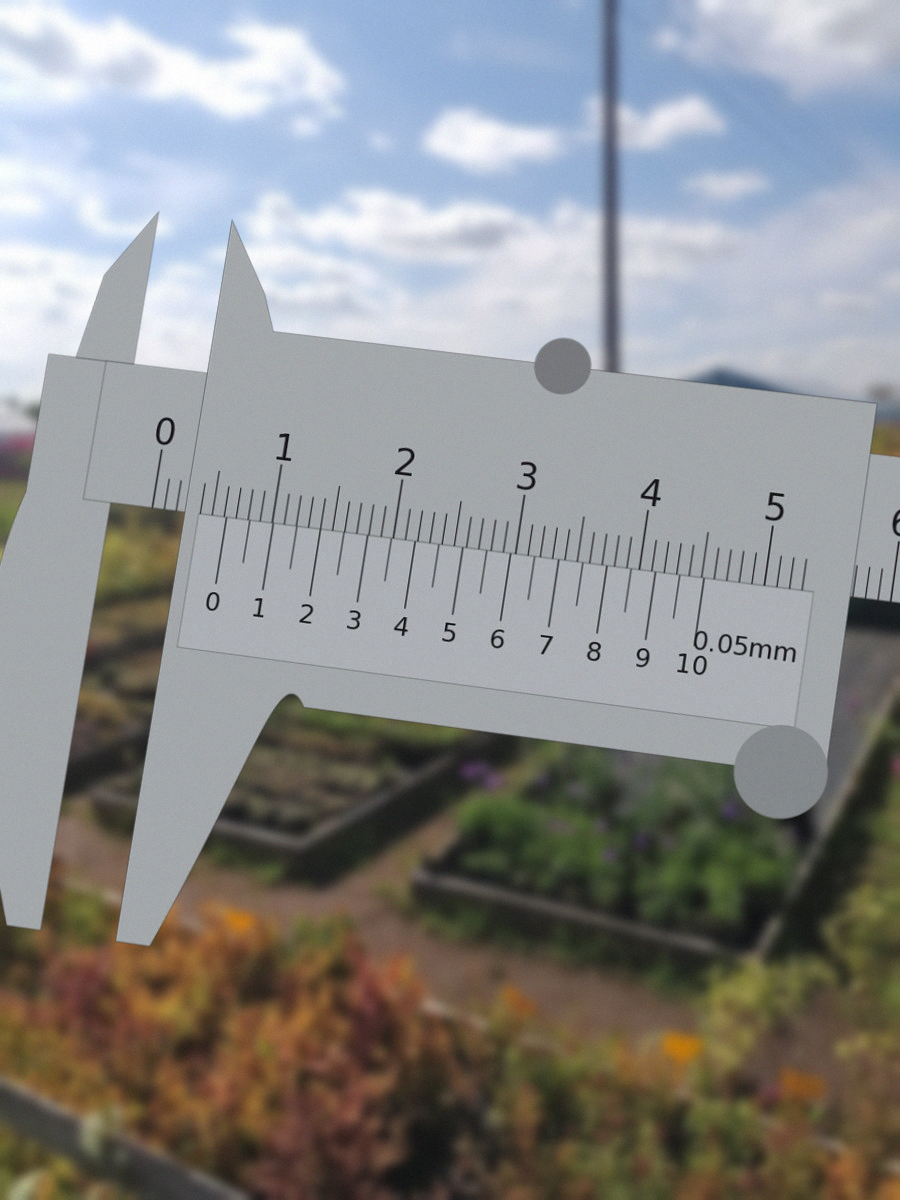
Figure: 6.2 mm
